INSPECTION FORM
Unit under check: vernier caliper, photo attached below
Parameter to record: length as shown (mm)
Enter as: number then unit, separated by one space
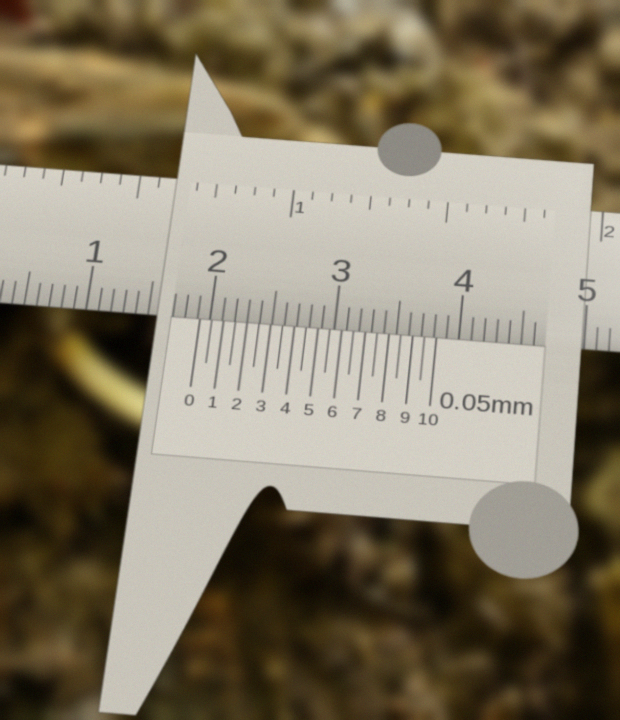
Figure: 19.2 mm
